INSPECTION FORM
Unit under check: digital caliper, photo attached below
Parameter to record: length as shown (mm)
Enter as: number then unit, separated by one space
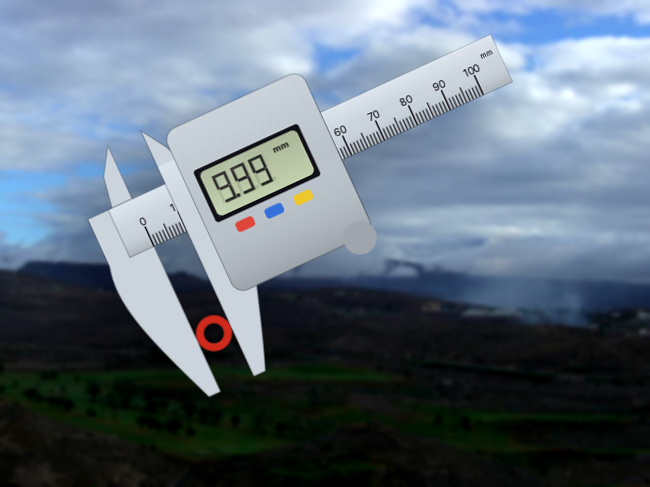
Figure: 9.99 mm
